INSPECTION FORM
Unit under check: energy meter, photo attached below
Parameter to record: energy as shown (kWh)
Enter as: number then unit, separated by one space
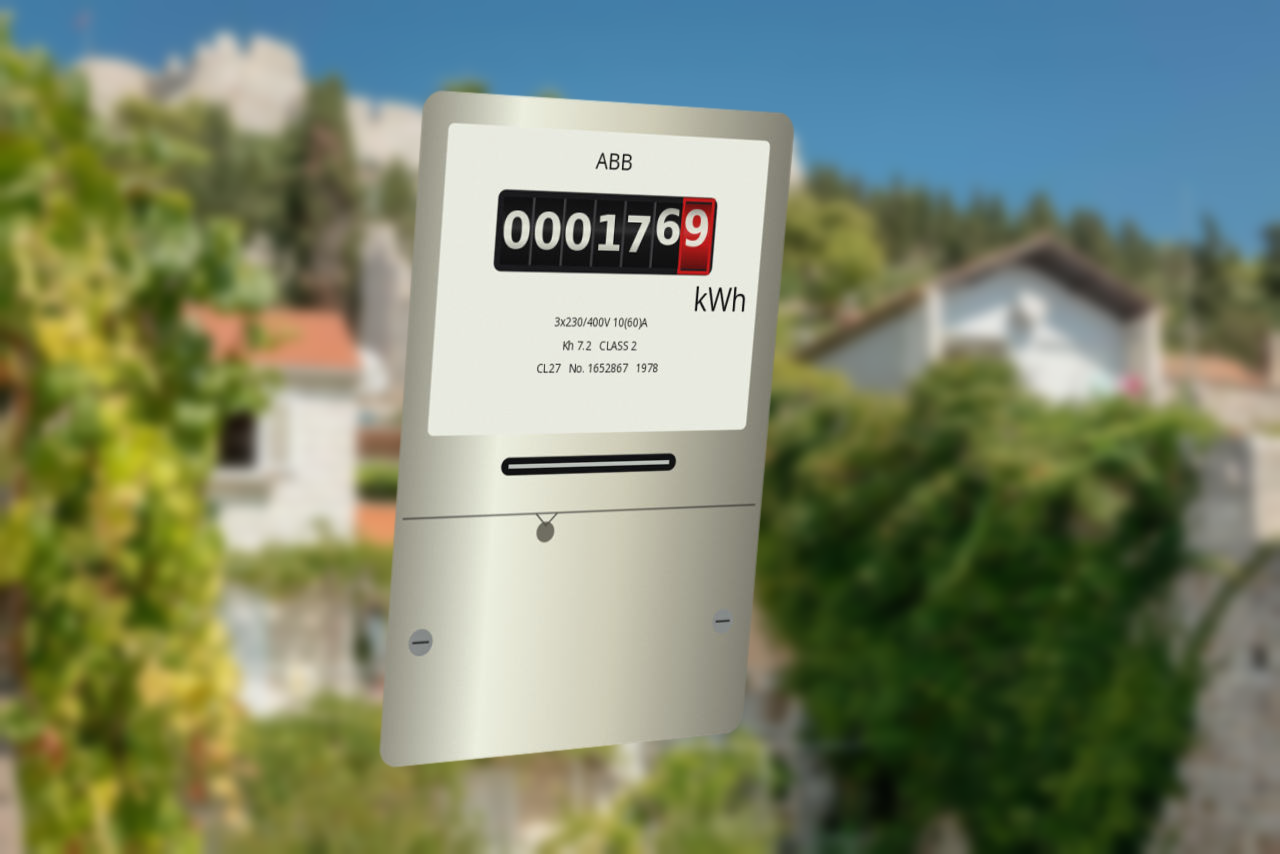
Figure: 176.9 kWh
